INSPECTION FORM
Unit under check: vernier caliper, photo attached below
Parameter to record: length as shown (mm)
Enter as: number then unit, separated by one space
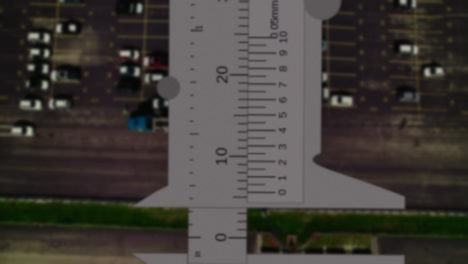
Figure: 5.6 mm
